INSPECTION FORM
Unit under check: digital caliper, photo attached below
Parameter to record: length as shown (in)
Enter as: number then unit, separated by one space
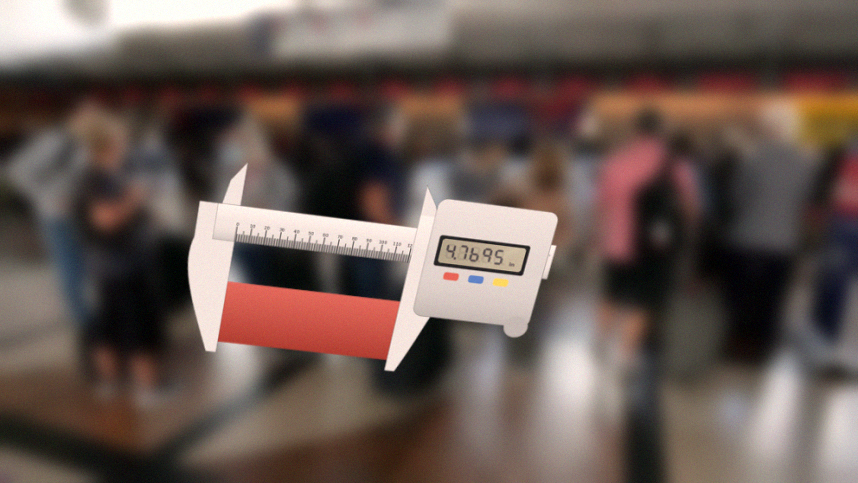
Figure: 4.7695 in
